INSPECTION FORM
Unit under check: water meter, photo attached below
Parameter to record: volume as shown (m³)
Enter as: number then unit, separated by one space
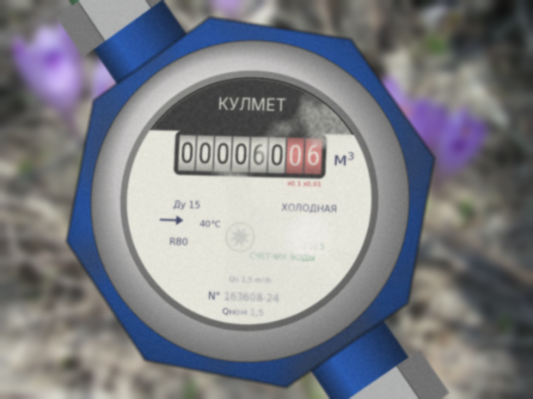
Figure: 60.06 m³
